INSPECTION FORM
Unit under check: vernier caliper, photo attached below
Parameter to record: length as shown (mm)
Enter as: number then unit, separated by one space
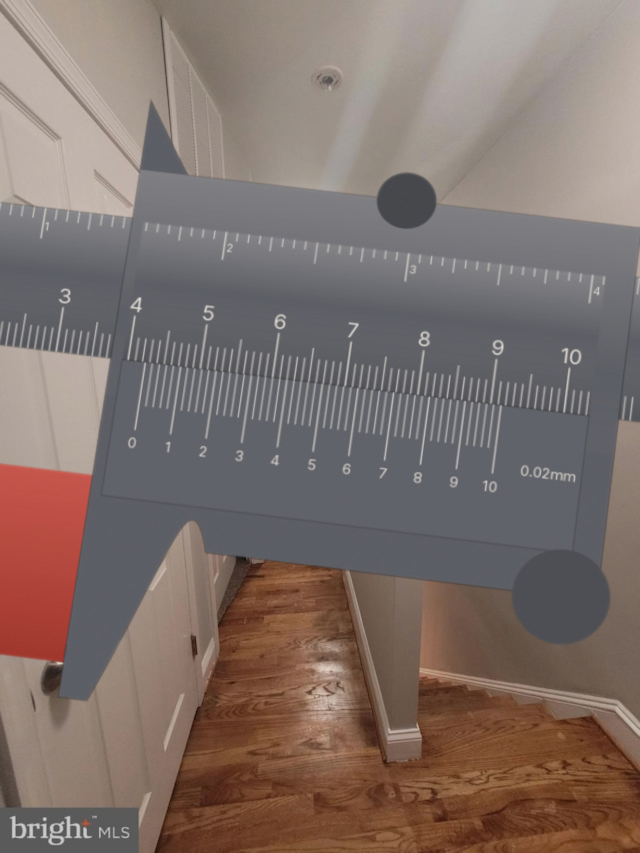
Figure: 42.4 mm
